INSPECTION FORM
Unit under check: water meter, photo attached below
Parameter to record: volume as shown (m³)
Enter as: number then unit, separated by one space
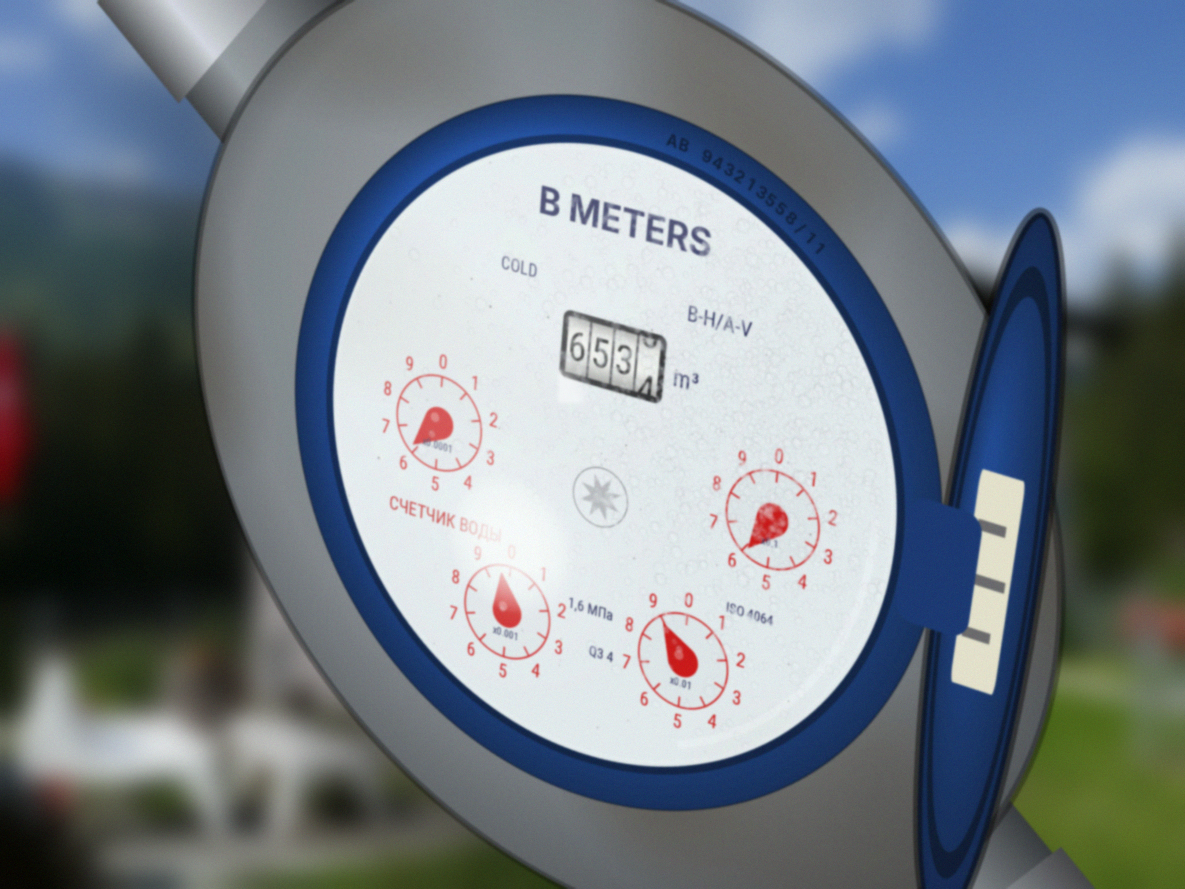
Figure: 6533.5896 m³
